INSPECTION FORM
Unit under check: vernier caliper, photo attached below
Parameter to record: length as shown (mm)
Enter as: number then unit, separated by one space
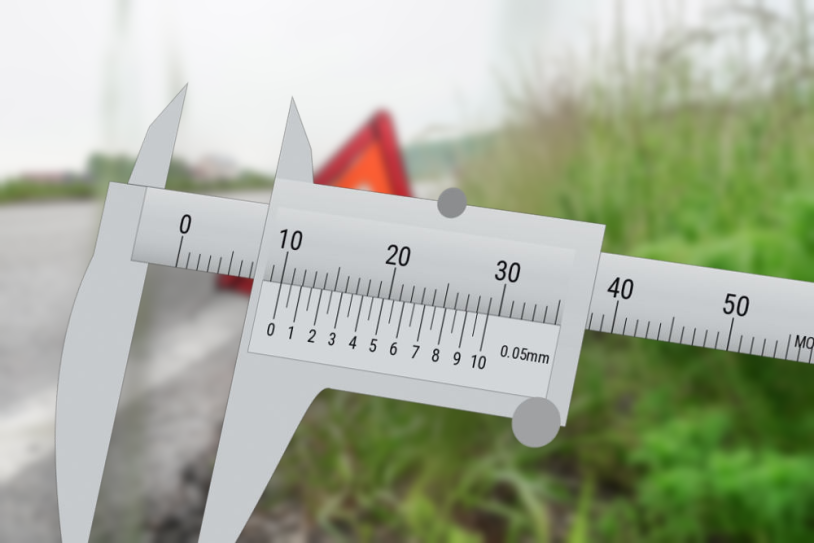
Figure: 10.0 mm
